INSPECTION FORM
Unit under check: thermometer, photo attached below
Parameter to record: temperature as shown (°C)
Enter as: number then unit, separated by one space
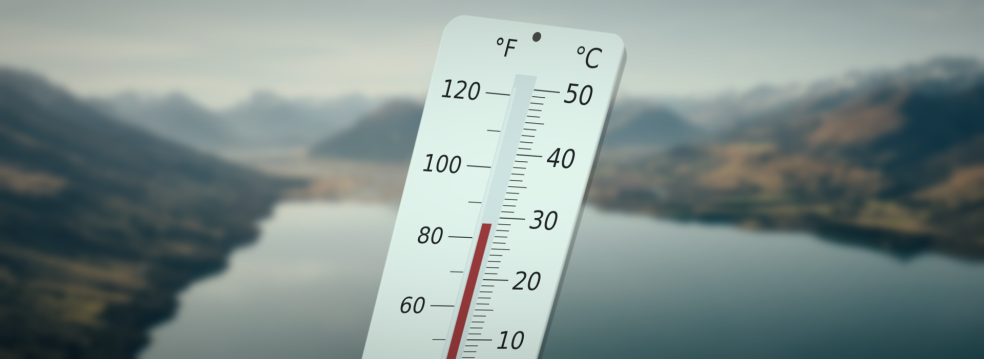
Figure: 29 °C
